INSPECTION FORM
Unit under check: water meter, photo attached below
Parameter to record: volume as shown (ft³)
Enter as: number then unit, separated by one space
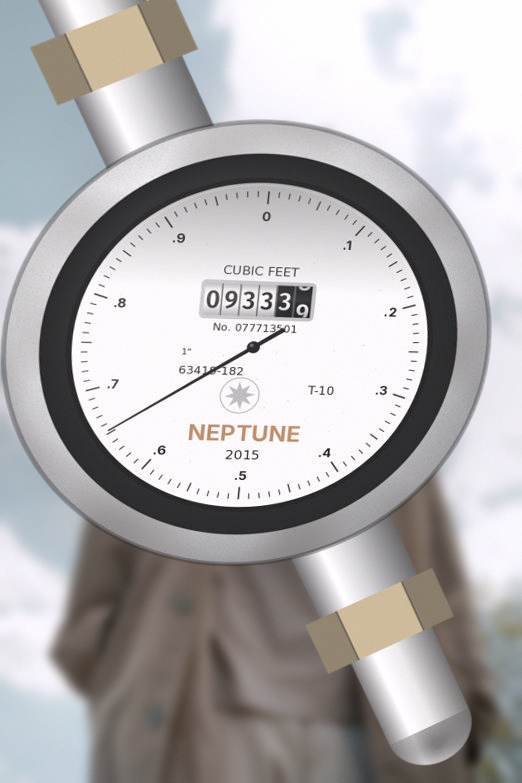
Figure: 93338.65 ft³
